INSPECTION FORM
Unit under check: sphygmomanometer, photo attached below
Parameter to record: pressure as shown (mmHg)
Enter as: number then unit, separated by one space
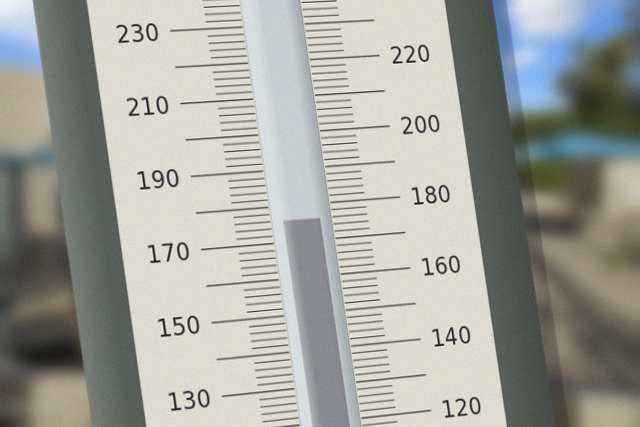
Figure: 176 mmHg
